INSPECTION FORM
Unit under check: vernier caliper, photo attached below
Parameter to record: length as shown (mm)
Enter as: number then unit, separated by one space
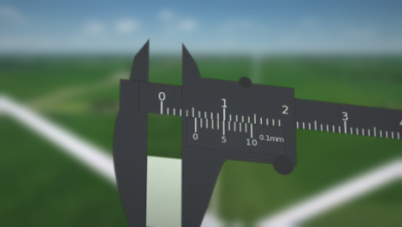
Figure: 5.4 mm
